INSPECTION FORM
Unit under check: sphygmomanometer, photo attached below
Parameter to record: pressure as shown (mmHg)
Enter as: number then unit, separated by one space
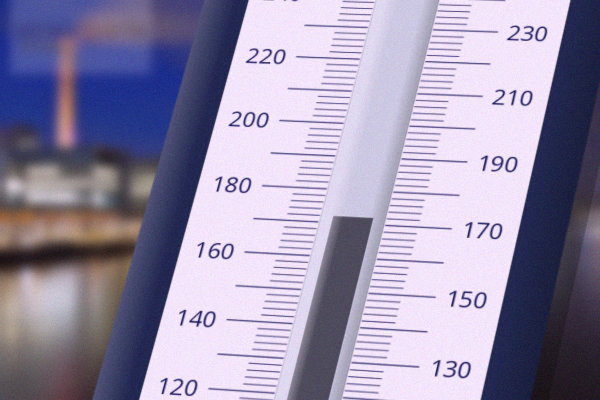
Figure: 172 mmHg
